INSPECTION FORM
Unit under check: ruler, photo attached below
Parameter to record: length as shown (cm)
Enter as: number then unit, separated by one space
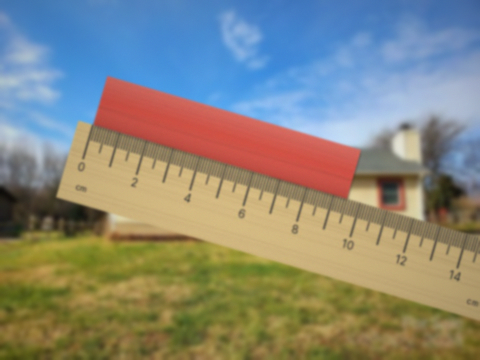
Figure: 9.5 cm
